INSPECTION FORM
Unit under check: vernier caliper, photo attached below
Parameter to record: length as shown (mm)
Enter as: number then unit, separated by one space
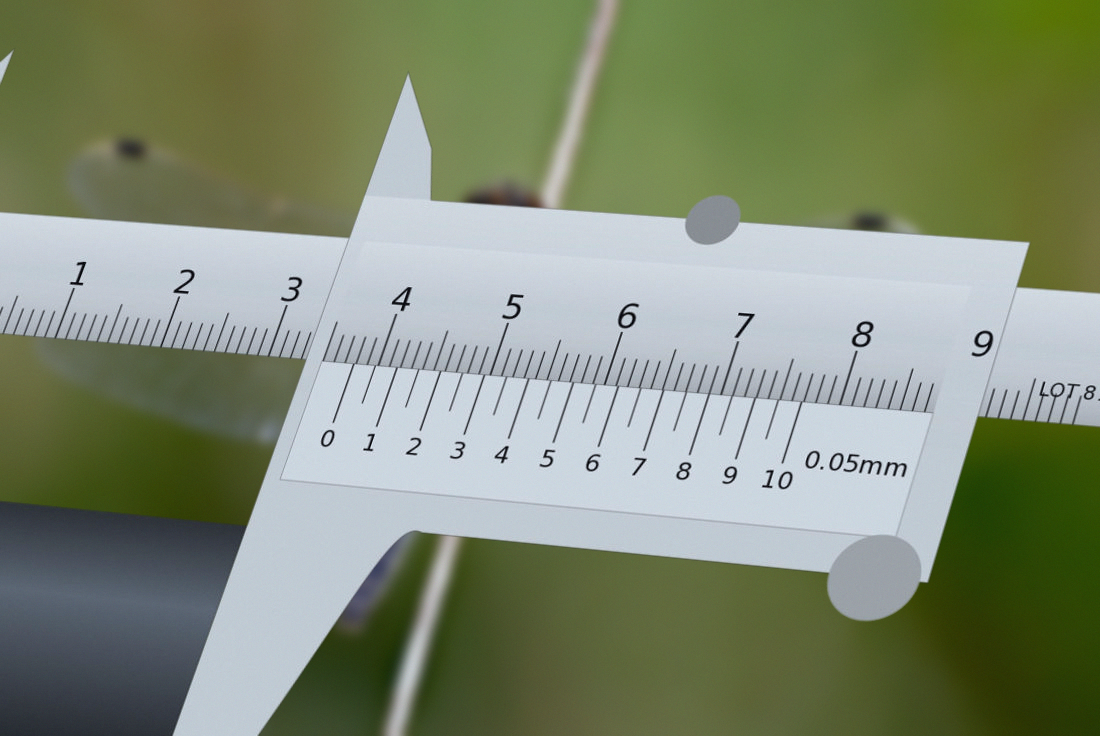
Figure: 37.8 mm
